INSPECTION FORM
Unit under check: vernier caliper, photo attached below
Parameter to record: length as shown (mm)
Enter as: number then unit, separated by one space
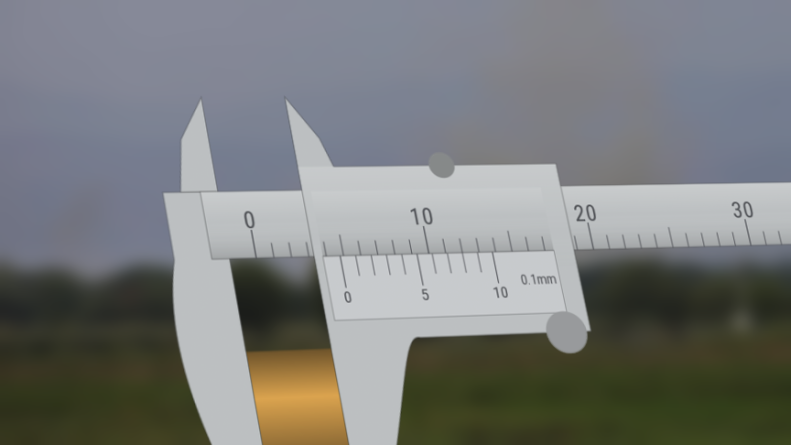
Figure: 4.8 mm
